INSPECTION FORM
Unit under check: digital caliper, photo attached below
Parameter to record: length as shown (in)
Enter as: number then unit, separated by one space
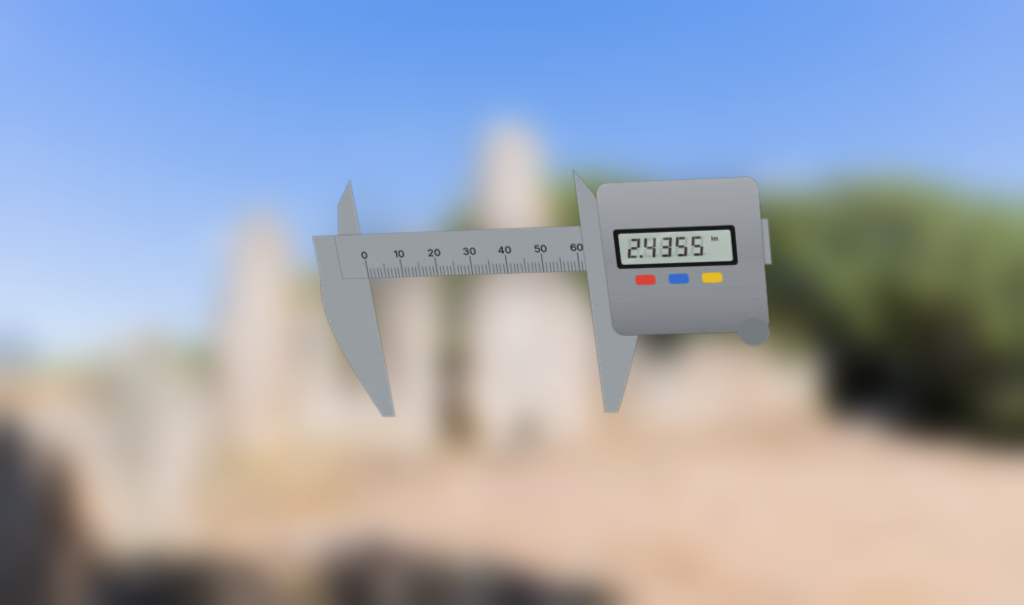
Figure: 2.4355 in
